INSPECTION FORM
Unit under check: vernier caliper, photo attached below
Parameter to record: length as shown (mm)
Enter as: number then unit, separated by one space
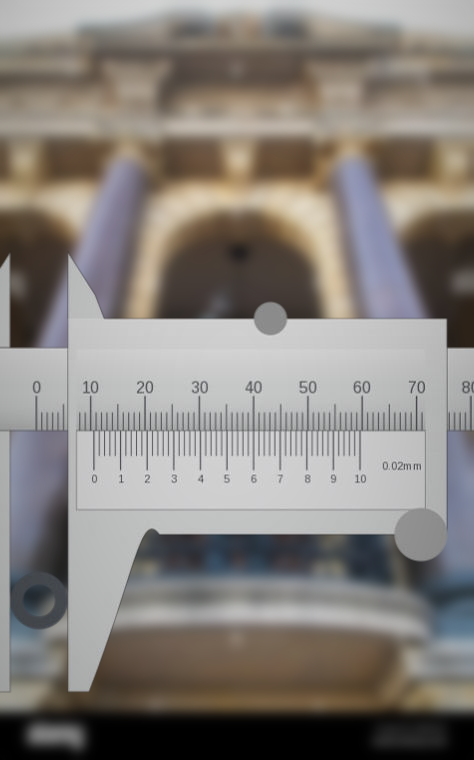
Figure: 10.6 mm
